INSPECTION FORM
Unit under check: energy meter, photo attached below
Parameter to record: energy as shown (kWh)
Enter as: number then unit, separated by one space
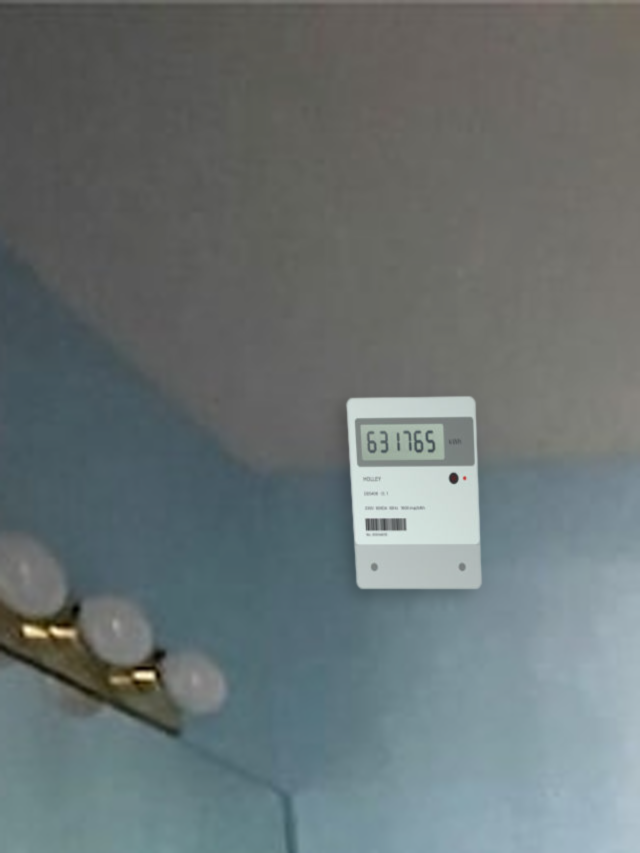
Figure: 631765 kWh
